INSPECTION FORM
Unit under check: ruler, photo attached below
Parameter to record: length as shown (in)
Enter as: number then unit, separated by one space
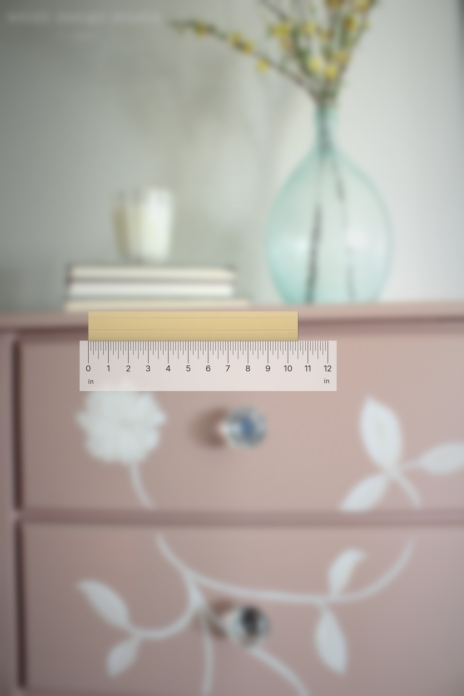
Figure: 10.5 in
